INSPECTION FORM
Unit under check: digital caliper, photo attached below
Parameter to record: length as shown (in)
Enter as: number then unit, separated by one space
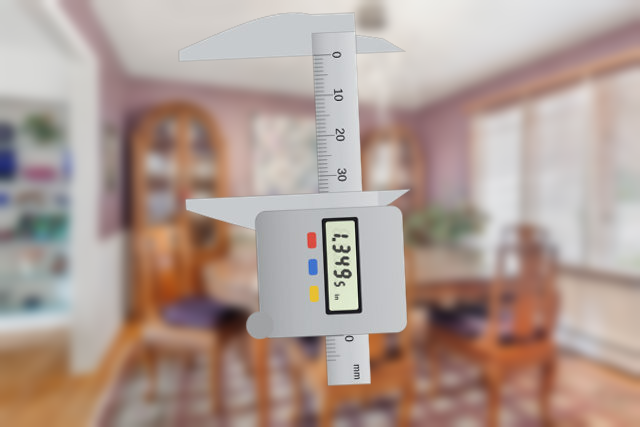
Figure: 1.3495 in
